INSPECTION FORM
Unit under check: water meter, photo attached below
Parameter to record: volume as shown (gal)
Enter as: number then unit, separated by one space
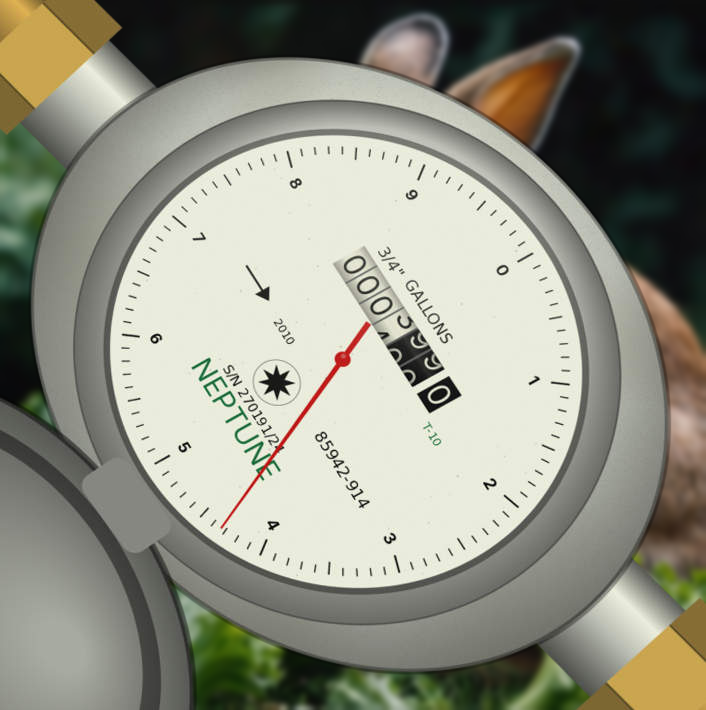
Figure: 3994.3 gal
